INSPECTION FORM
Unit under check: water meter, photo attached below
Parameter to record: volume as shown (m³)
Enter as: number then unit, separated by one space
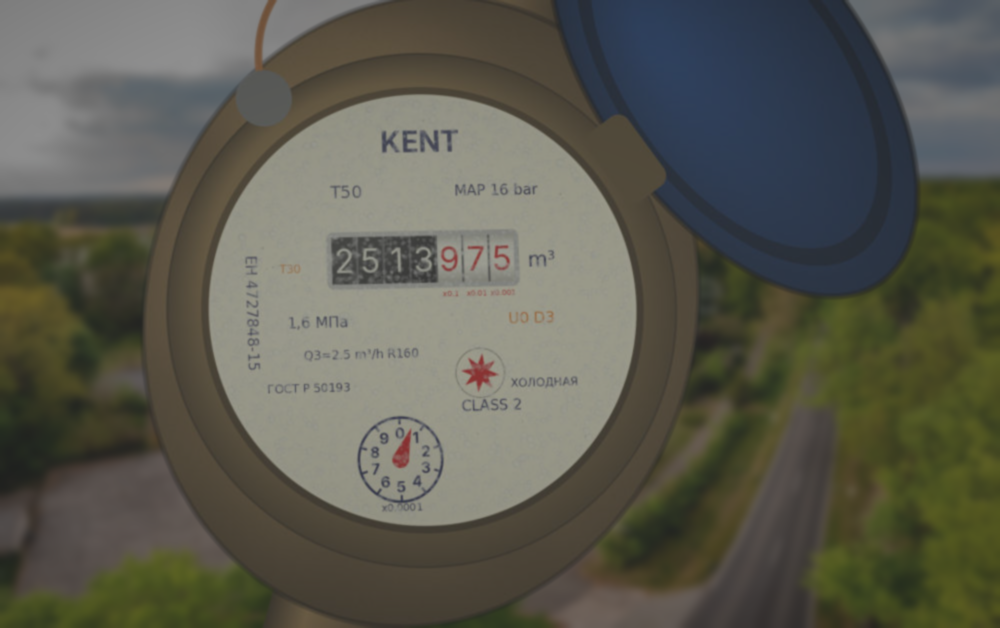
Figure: 2513.9750 m³
